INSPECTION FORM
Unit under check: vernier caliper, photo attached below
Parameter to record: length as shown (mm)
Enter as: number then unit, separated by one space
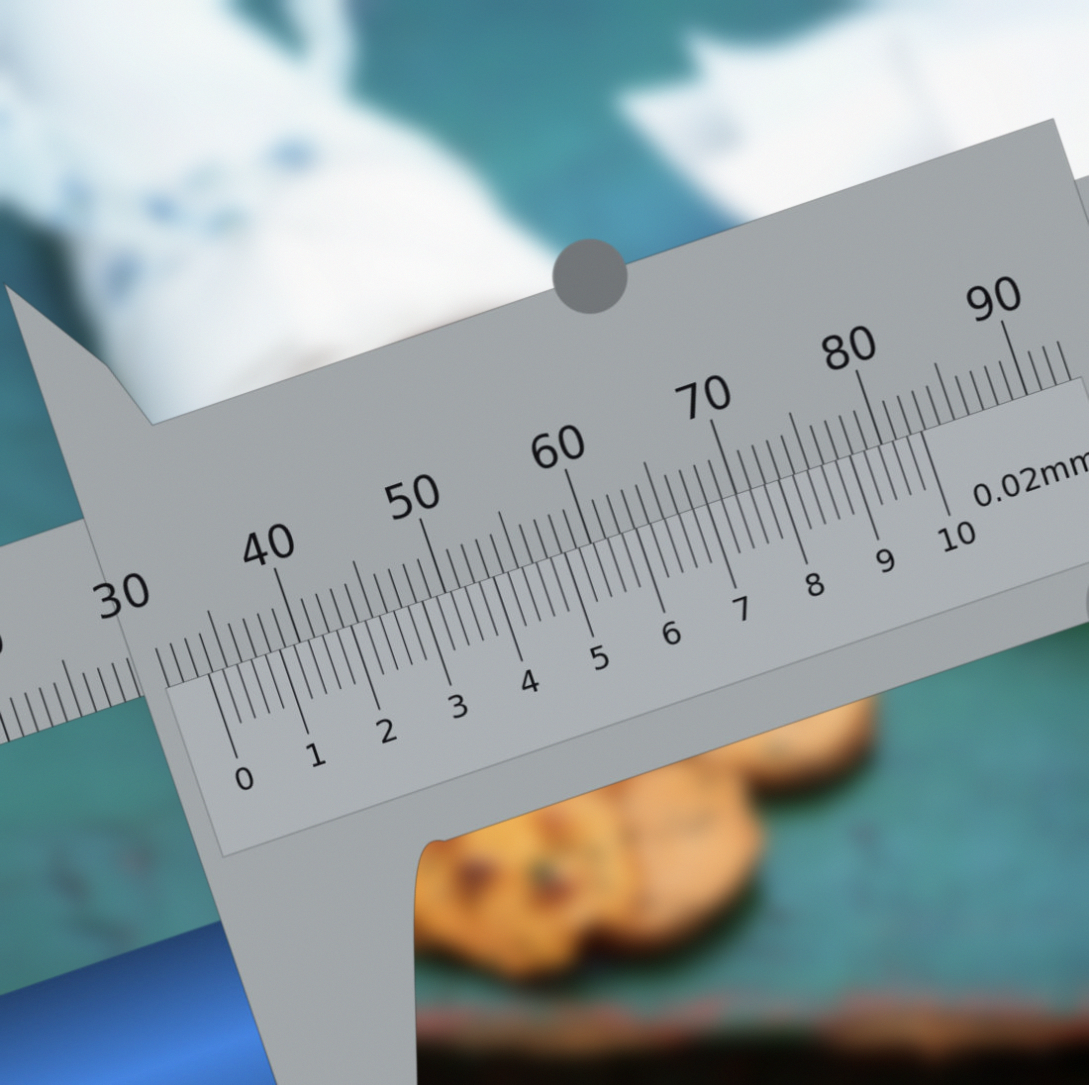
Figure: 33.7 mm
